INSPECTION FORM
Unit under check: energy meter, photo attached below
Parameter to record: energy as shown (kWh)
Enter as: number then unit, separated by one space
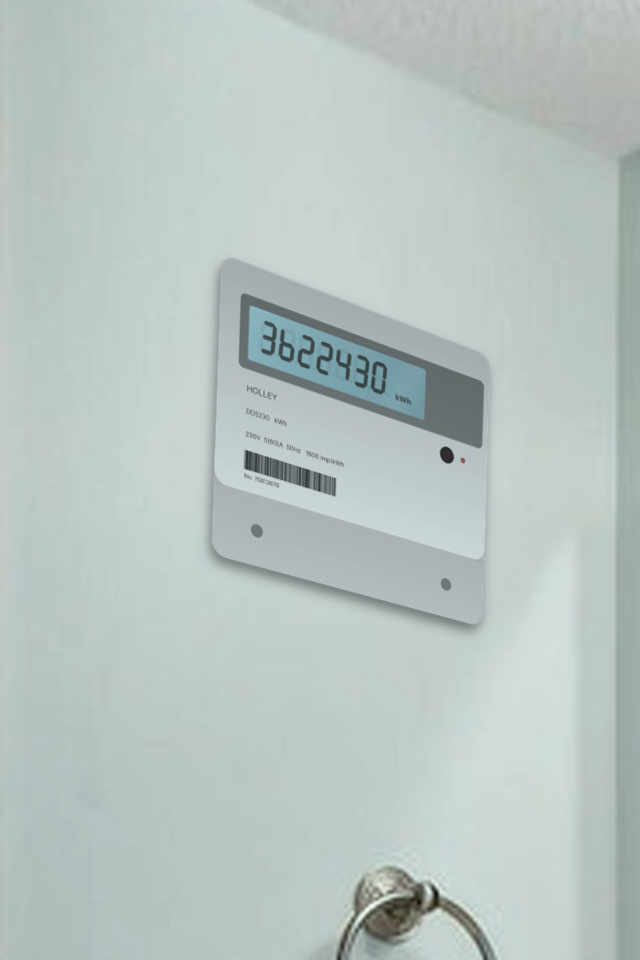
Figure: 3622430 kWh
